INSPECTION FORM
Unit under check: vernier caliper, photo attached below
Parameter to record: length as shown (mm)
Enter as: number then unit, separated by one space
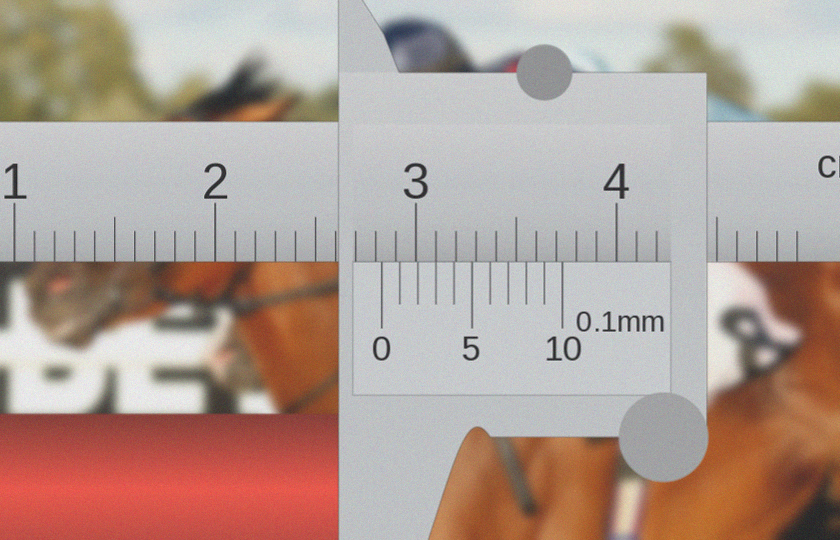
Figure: 28.3 mm
